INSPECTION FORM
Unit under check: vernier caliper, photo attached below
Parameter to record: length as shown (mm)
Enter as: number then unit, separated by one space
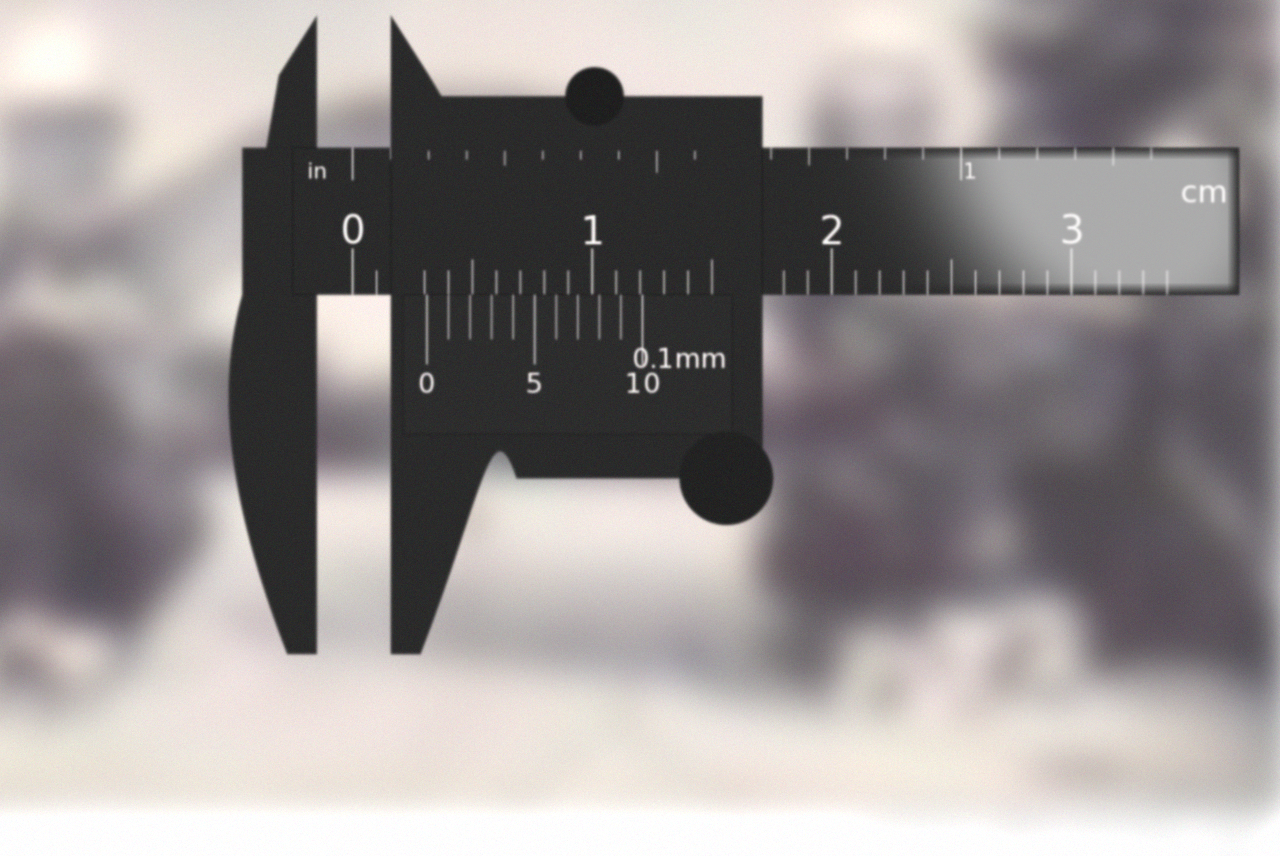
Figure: 3.1 mm
